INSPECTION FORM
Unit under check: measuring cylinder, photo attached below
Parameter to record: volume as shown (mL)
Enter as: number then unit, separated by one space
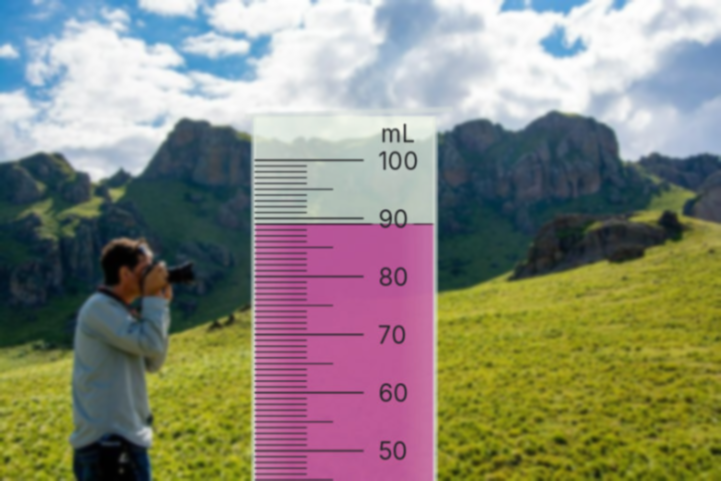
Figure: 89 mL
